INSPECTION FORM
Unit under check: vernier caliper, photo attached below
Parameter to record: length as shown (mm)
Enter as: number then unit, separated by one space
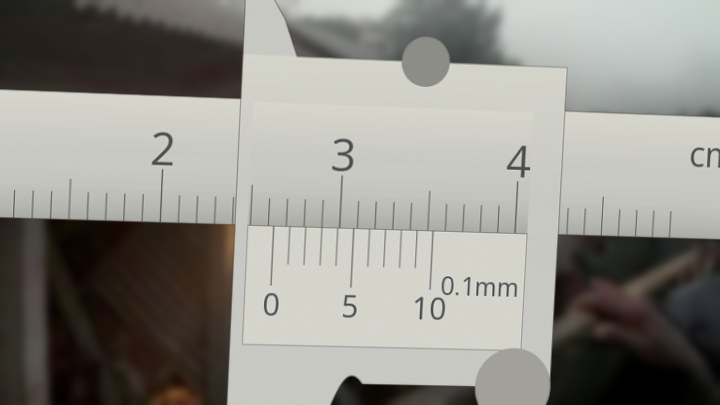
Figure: 26.3 mm
